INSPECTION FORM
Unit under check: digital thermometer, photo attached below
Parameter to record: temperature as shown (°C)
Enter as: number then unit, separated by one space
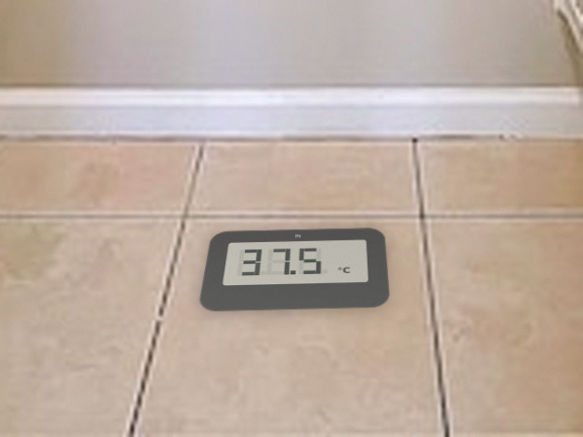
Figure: 37.5 °C
